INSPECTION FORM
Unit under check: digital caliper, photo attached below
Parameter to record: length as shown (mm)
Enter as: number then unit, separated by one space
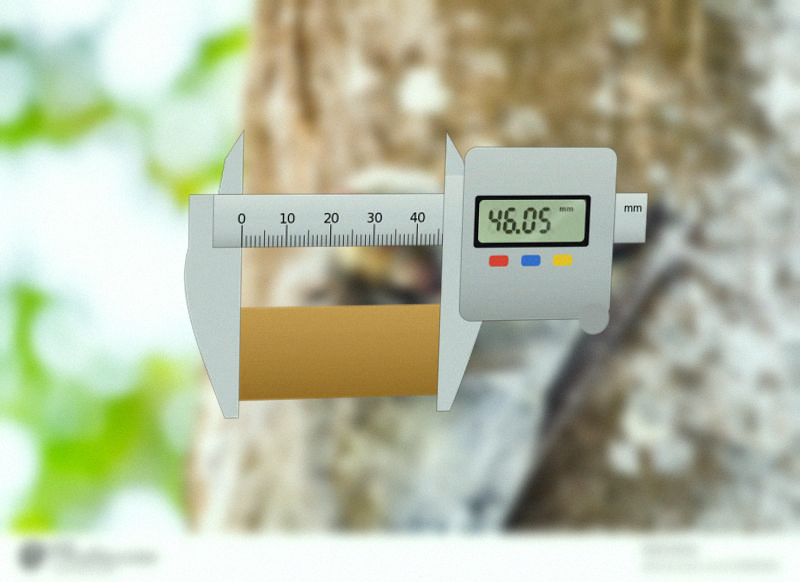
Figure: 46.05 mm
